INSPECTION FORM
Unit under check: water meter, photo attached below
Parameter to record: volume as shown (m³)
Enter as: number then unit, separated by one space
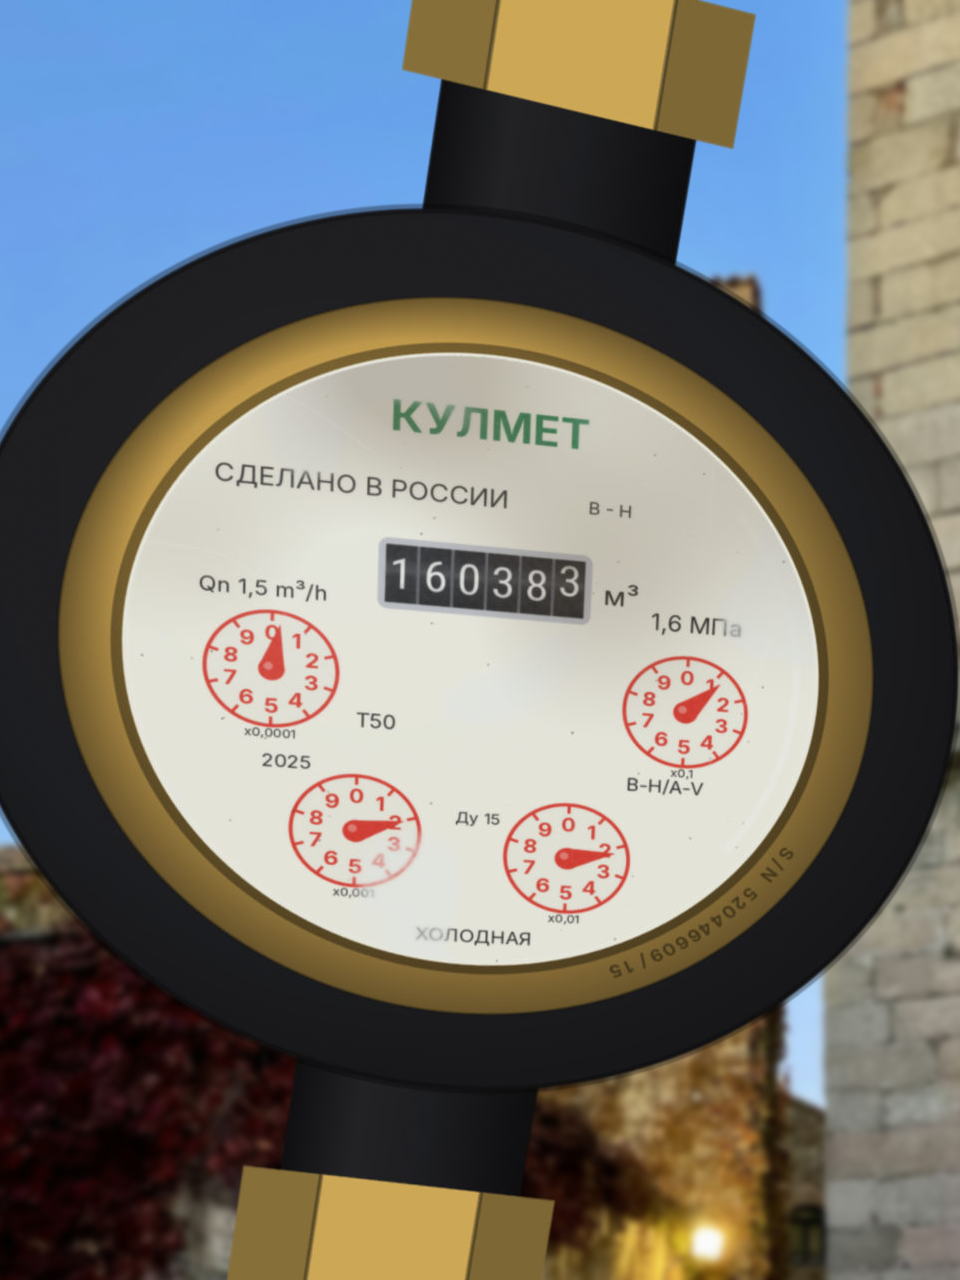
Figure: 160383.1220 m³
